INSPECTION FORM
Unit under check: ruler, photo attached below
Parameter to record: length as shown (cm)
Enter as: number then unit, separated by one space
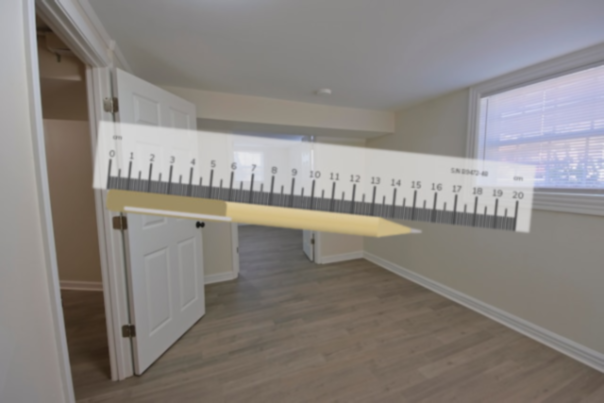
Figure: 15.5 cm
